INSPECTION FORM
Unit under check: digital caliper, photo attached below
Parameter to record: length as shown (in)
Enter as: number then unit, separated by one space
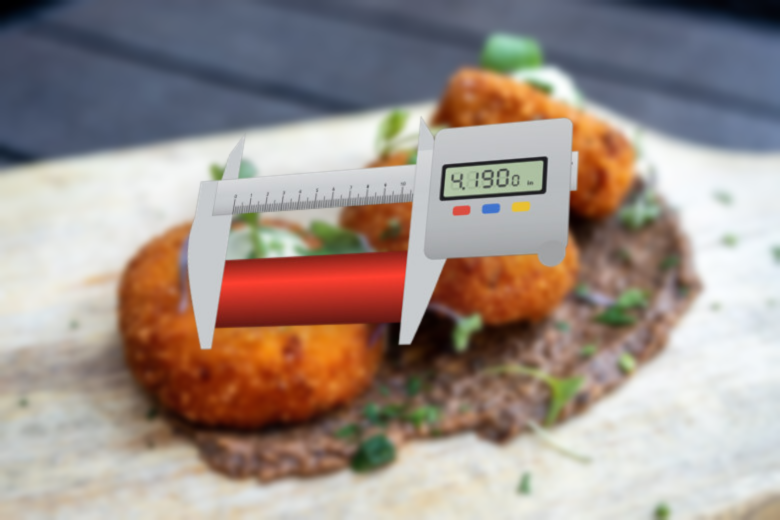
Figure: 4.1900 in
